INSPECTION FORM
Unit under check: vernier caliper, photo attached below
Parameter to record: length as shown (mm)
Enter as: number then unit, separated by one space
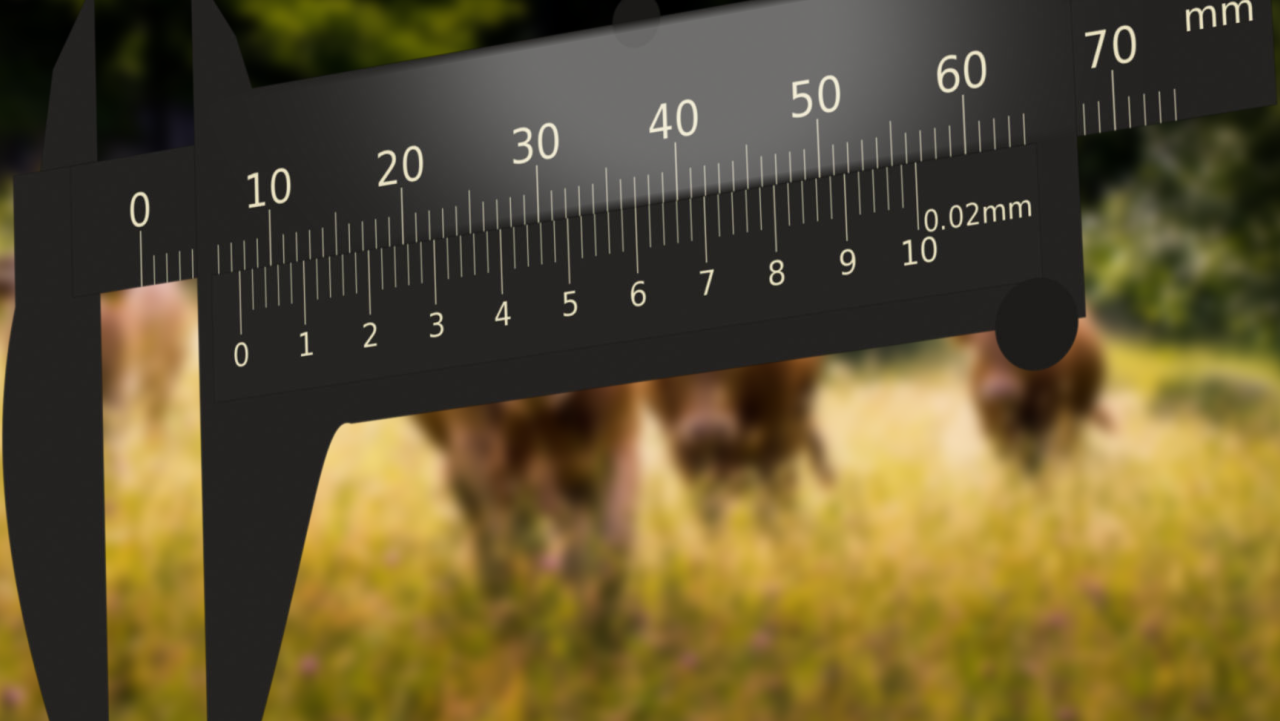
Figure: 7.6 mm
